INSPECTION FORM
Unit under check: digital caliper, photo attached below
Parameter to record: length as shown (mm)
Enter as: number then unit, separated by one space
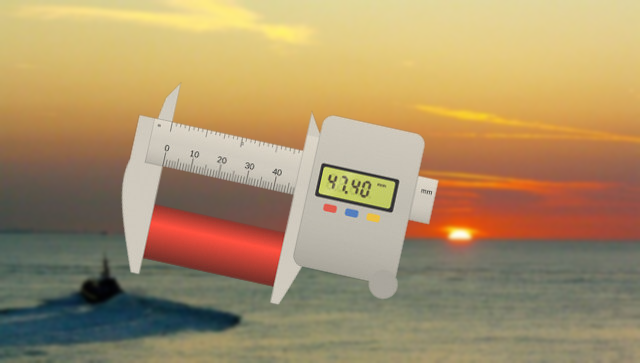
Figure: 47.40 mm
